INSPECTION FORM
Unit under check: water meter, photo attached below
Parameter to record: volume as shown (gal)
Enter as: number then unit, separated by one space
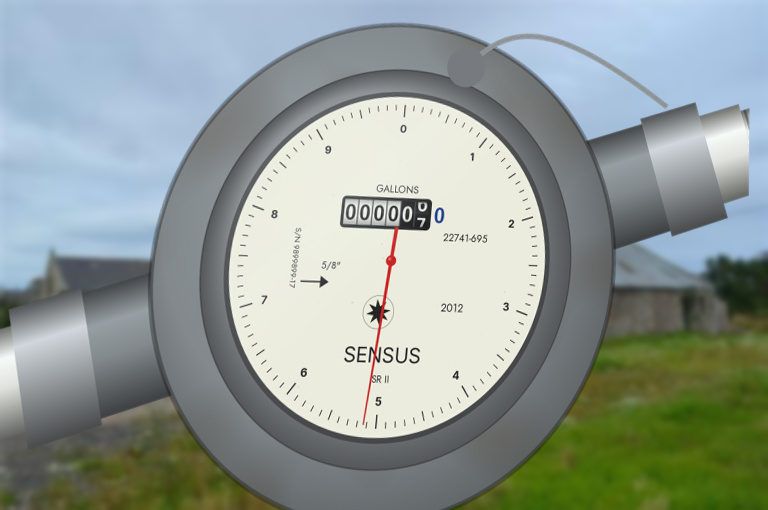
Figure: 65.1 gal
